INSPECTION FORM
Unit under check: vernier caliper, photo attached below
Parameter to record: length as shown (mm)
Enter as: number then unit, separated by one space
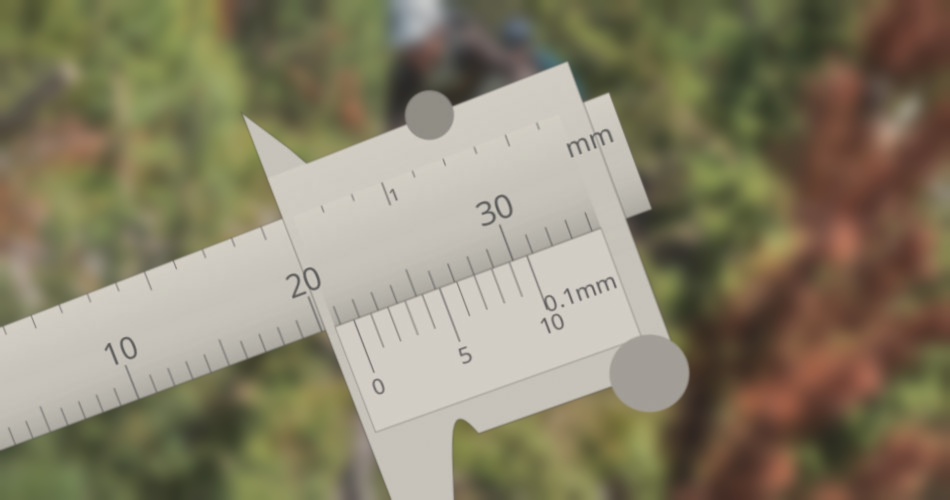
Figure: 21.7 mm
